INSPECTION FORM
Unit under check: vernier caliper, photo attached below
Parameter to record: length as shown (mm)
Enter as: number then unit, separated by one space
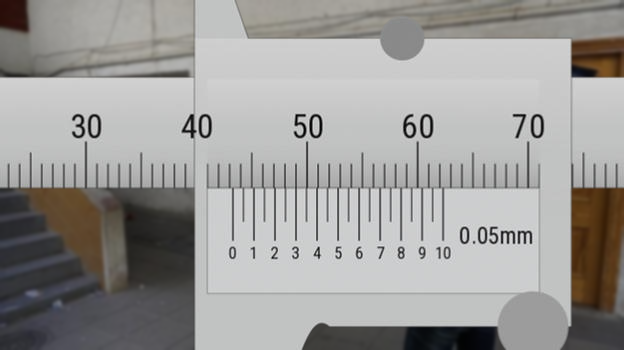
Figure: 43.3 mm
